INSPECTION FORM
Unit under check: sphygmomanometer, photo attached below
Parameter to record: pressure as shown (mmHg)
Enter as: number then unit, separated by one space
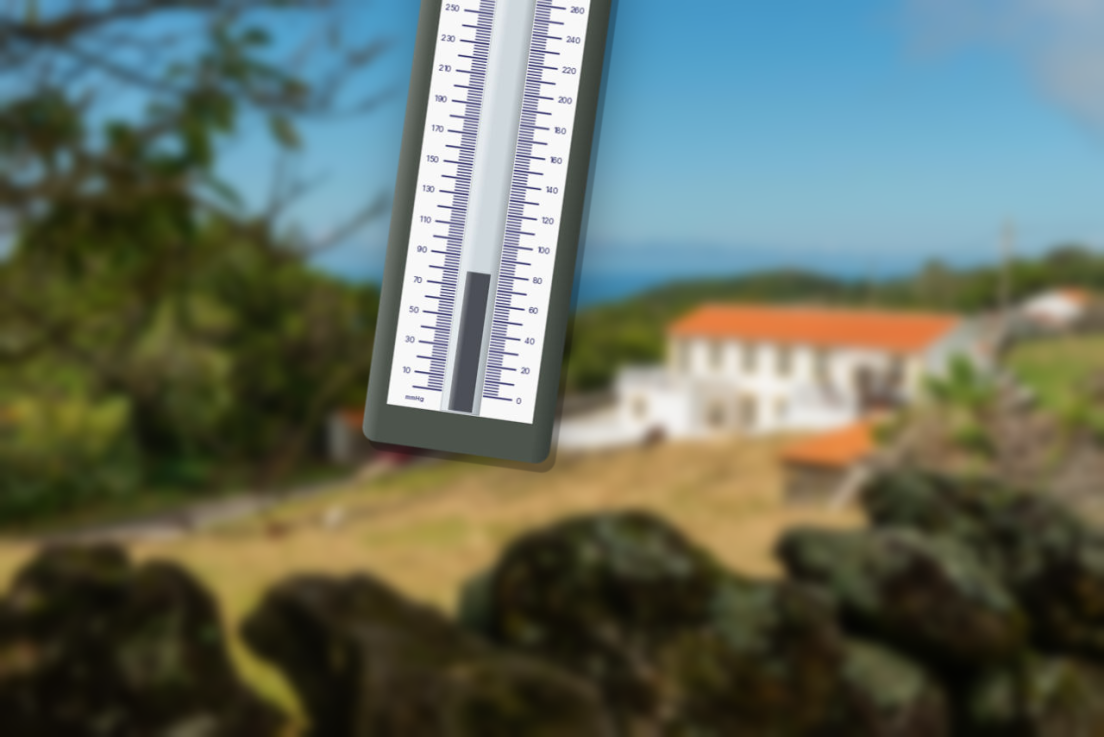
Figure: 80 mmHg
